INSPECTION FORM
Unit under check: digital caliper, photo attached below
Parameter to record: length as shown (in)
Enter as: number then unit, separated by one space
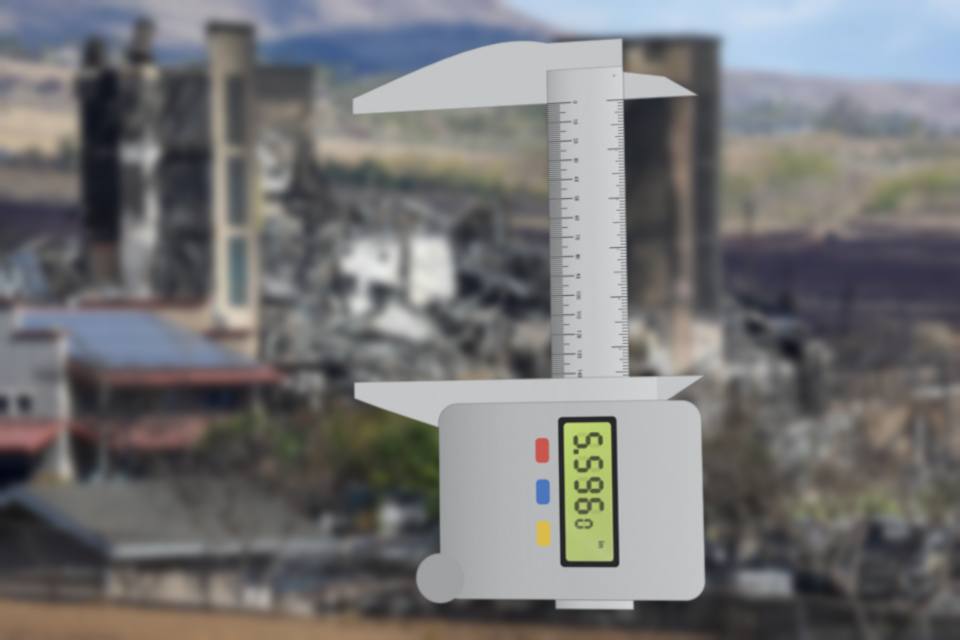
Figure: 5.5960 in
